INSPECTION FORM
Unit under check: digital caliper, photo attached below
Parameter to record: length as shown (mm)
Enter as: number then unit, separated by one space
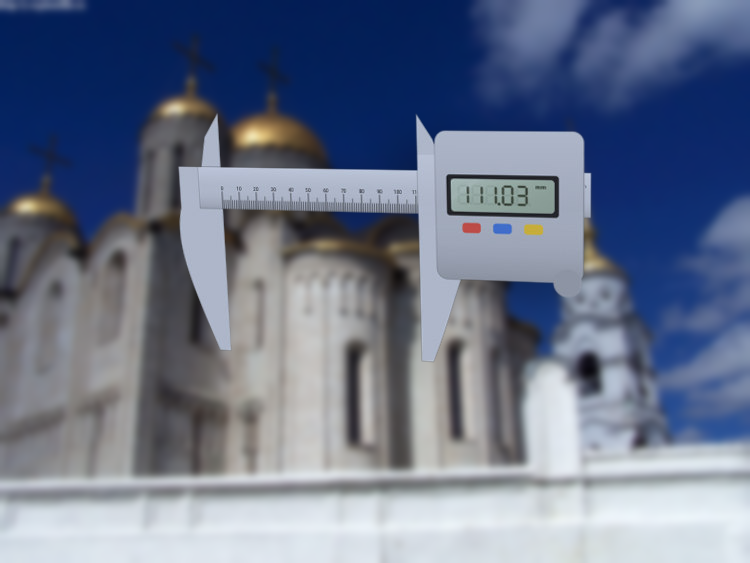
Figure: 111.03 mm
